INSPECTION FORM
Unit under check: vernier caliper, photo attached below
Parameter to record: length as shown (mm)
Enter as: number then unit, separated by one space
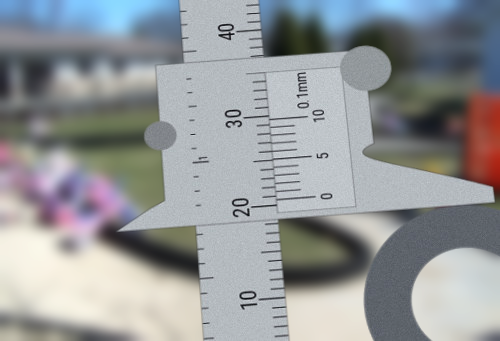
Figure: 20.6 mm
